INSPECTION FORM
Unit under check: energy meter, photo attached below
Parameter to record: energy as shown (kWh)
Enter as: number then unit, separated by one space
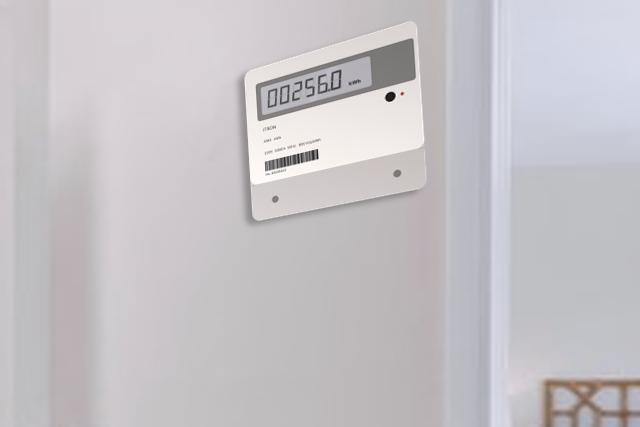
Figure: 256.0 kWh
